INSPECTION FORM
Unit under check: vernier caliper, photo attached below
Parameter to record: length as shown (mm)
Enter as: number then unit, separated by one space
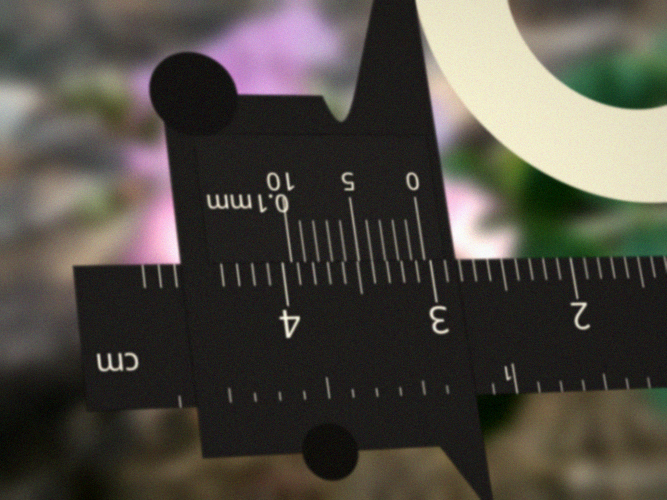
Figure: 30.4 mm
